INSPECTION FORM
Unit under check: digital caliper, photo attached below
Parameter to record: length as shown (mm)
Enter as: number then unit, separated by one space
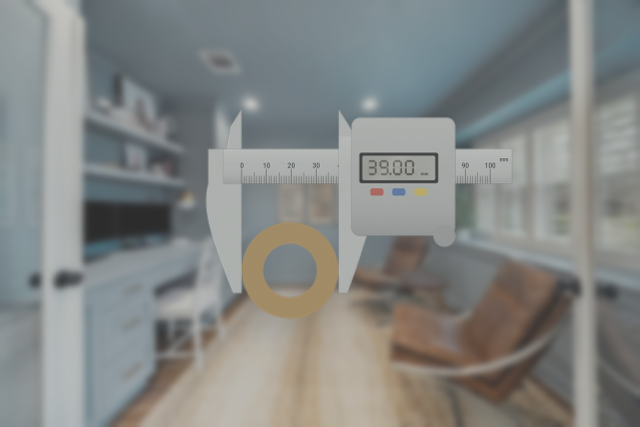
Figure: 39.00 mm
